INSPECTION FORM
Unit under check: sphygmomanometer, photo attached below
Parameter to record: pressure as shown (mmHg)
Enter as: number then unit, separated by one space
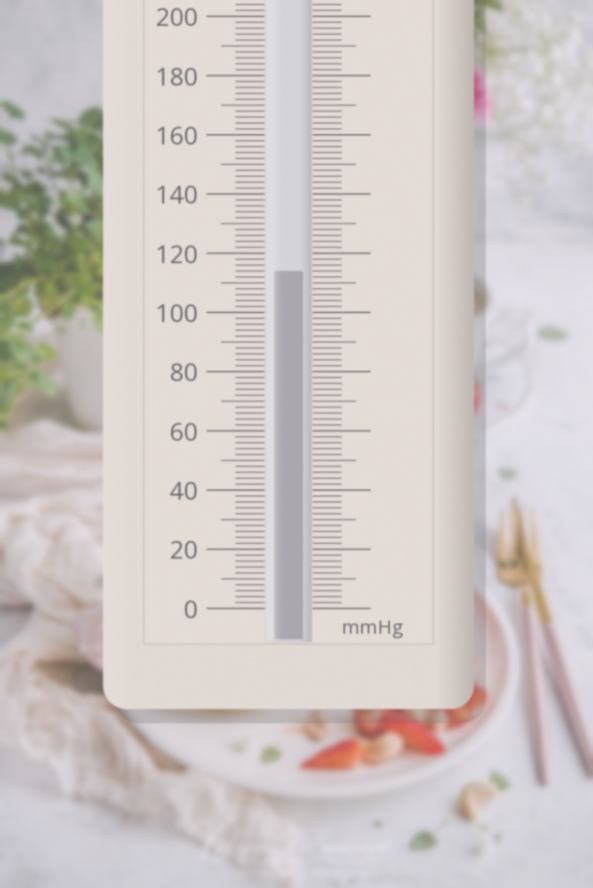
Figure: 114 mmHg
